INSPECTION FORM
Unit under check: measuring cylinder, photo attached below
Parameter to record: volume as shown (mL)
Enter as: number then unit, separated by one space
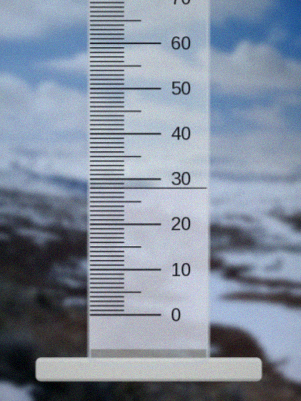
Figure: 28 mL
